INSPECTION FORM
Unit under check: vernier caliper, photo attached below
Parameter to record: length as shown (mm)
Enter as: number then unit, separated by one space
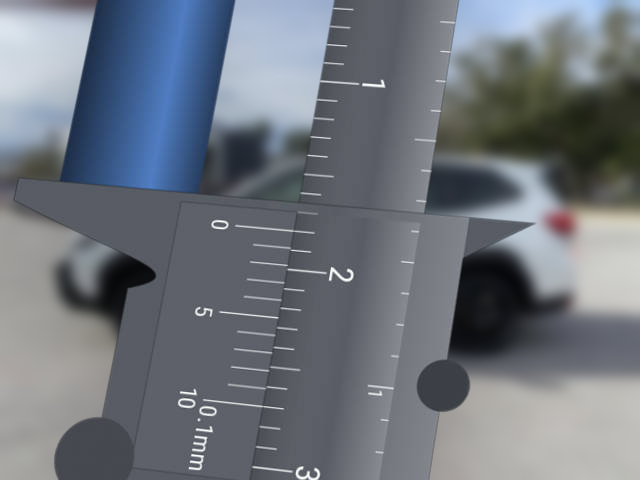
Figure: 18.0 mm
